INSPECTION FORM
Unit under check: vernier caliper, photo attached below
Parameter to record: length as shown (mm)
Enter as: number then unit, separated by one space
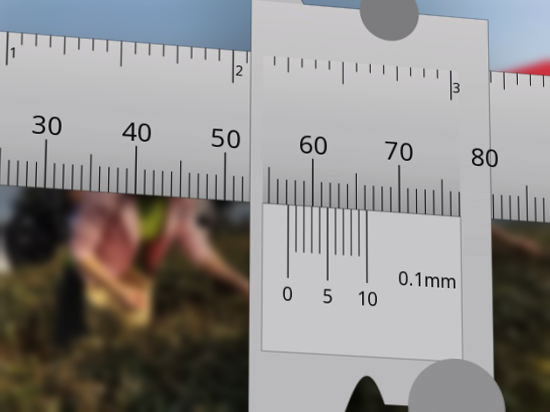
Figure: 57.2 mm
